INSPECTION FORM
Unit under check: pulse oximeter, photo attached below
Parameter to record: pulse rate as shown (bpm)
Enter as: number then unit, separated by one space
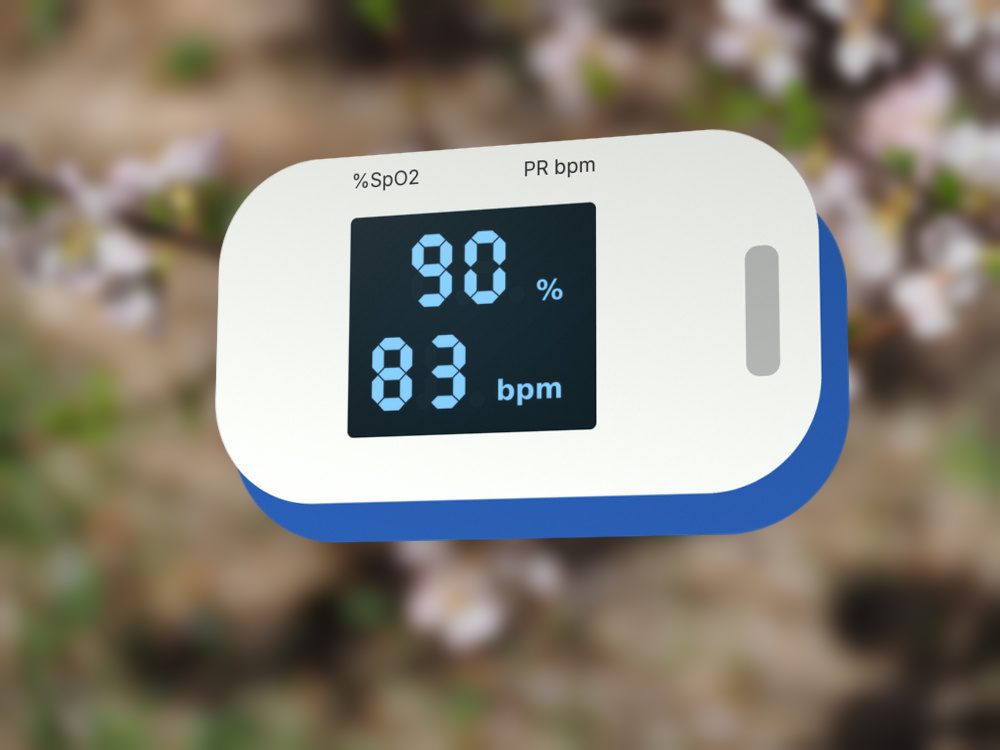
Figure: 83 bpm
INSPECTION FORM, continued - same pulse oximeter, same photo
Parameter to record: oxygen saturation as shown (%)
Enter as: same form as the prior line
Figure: 90 %
